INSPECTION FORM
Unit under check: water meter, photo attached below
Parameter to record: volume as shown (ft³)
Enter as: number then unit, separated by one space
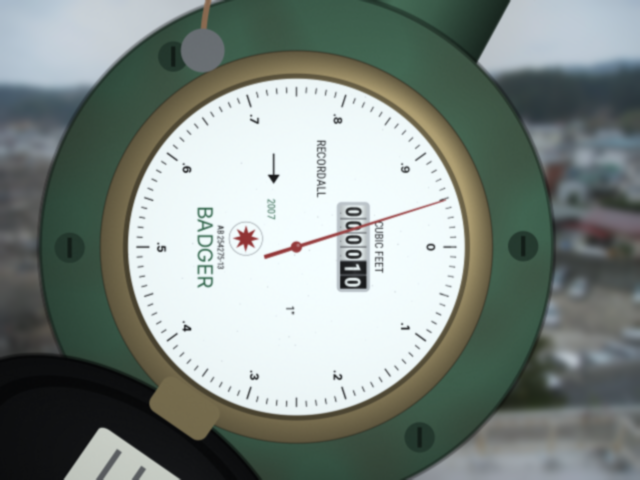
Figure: 9.95 ft³
